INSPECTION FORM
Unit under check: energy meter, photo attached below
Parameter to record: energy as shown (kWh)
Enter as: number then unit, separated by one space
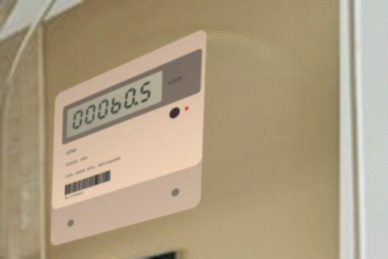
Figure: 60.5 kWh
